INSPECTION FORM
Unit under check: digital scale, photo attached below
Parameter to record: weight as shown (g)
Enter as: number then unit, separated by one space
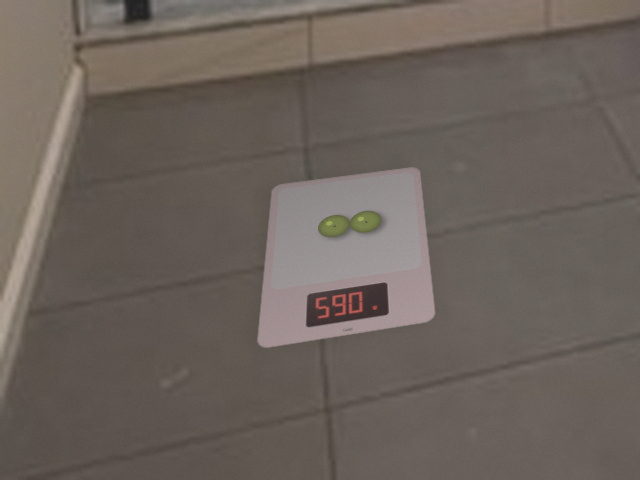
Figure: 590 g
